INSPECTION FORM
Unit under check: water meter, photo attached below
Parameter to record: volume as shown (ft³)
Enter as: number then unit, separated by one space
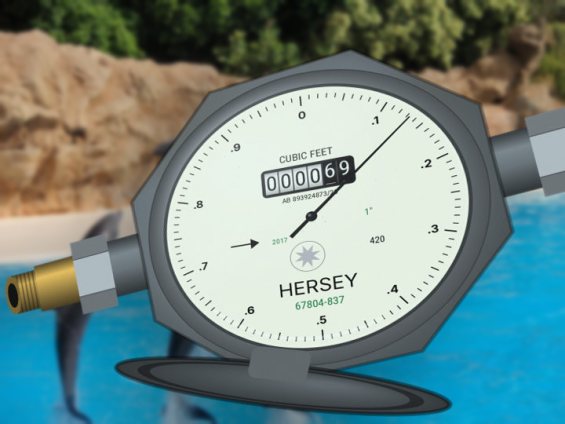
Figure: 69.13 ft³
